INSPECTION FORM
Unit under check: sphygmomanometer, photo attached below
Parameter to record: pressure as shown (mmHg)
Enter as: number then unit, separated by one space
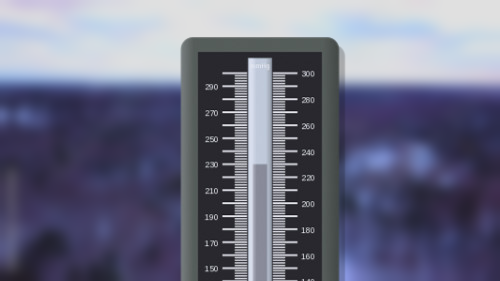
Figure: 230 mmHg
